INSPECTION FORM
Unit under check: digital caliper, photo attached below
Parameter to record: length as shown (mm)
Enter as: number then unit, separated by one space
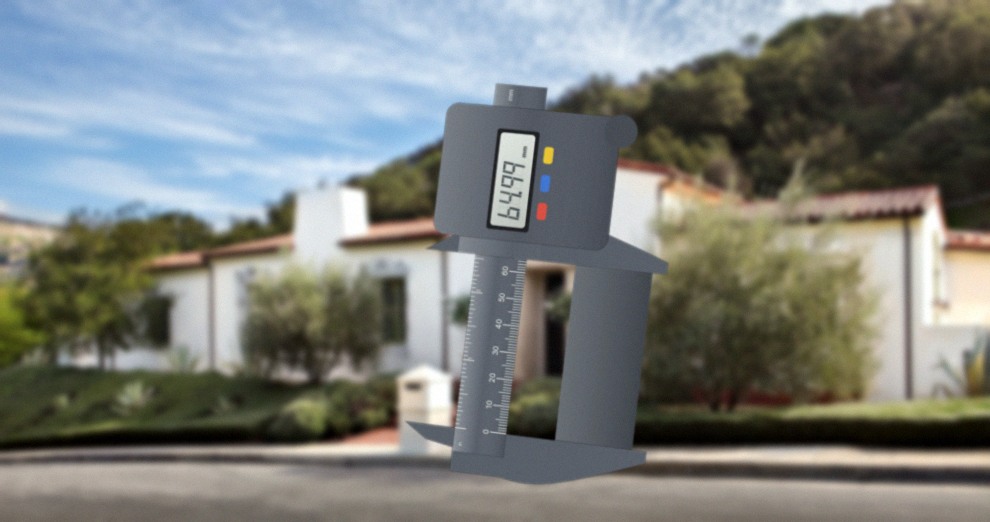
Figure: 64.99 mm
